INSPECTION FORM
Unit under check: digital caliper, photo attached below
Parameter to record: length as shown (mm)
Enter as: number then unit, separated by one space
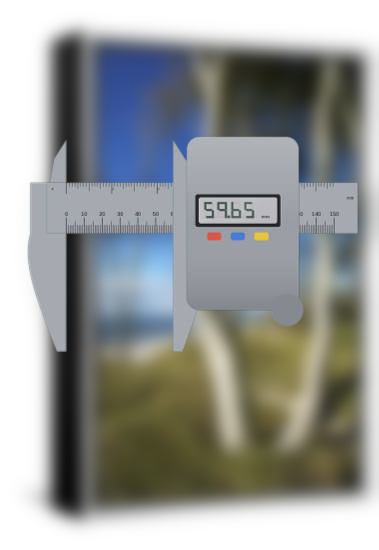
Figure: 59.65 mm
